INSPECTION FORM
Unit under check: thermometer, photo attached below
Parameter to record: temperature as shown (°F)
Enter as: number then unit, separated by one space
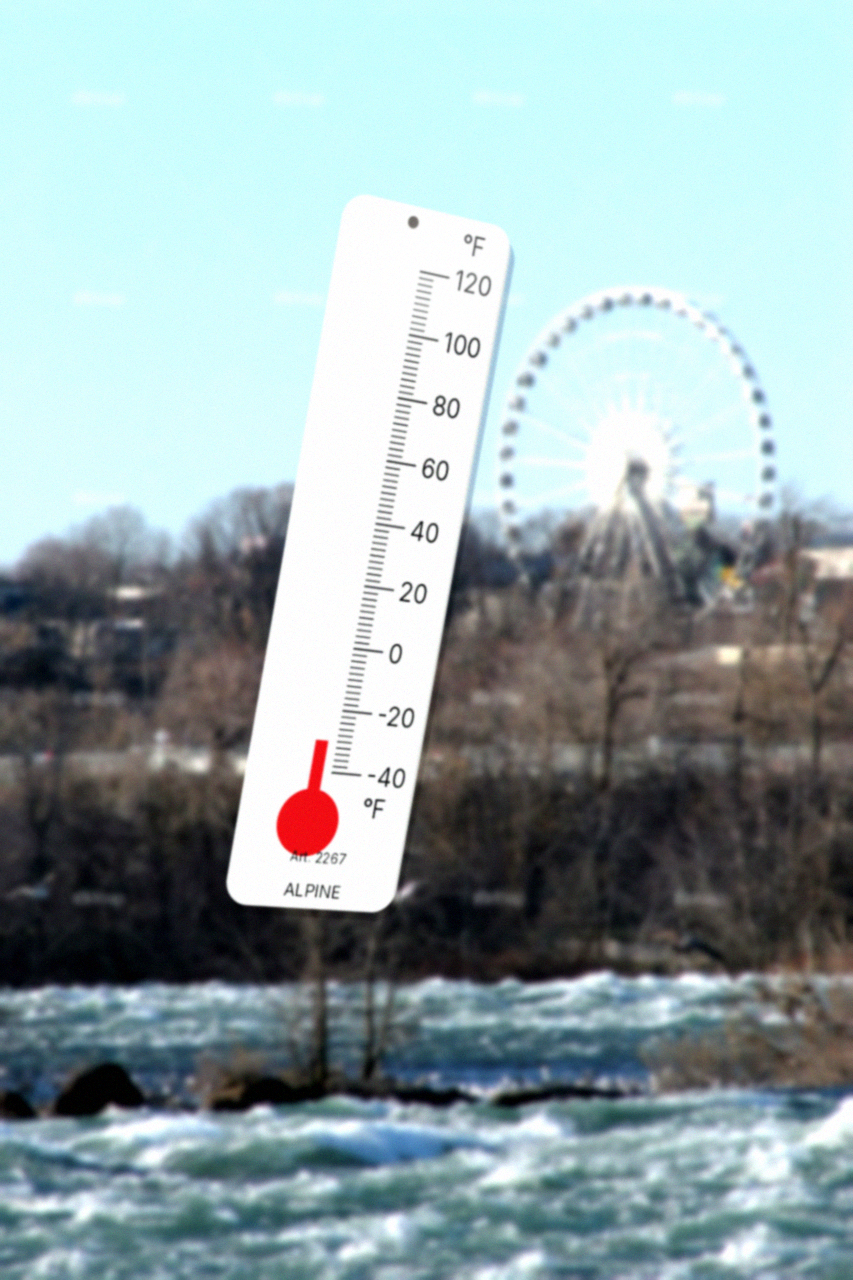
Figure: -30 °F
